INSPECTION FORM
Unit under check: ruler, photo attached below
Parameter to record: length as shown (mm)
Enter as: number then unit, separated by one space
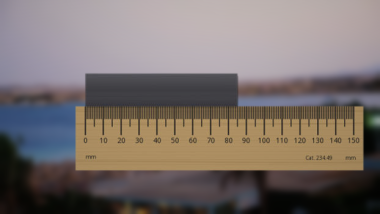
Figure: 85 mm
